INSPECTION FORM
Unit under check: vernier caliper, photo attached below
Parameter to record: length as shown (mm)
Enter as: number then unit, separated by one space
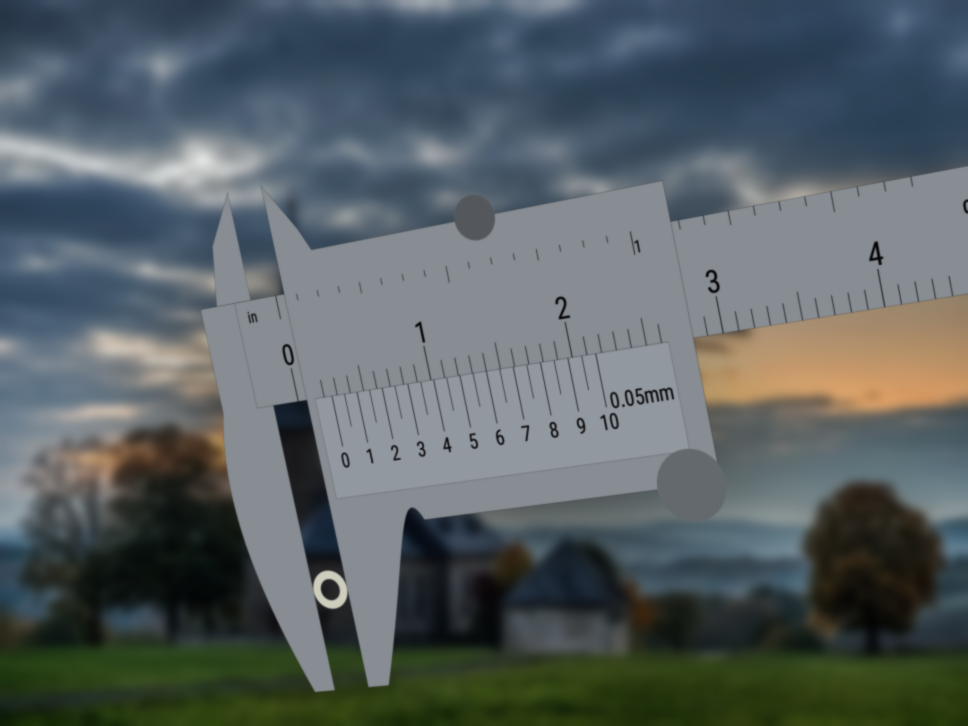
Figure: 2.6 mm
